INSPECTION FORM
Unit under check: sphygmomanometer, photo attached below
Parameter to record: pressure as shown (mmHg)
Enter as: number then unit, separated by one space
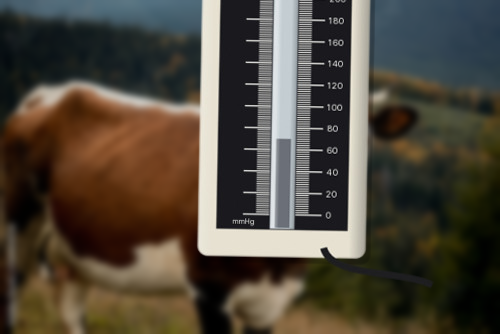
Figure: 70 mmHg
